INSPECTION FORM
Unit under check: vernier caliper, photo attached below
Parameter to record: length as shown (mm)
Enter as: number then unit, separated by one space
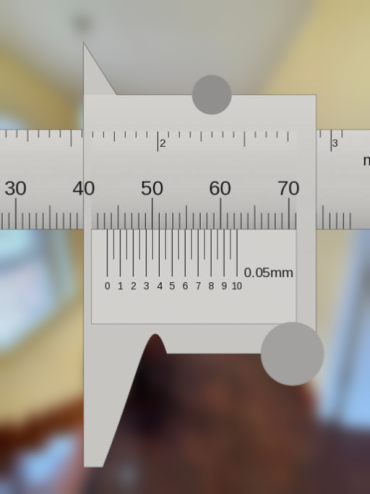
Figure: 43.4 mm
